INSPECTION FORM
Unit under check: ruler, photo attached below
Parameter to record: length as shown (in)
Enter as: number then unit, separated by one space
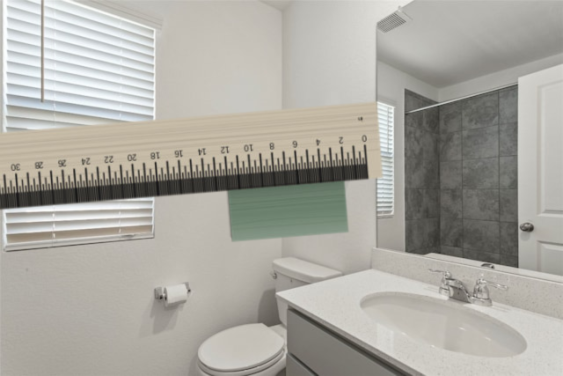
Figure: 10 in
